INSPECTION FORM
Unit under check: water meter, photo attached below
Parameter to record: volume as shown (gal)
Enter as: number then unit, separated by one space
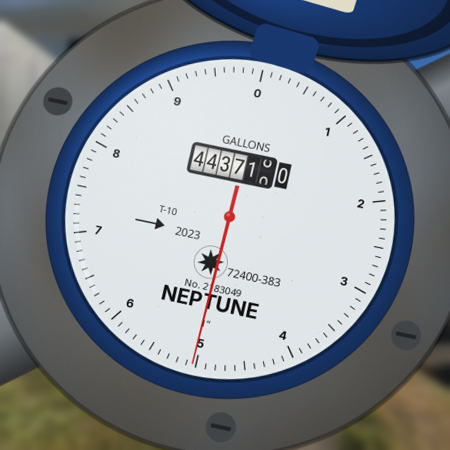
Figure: 4437185.0 gal
